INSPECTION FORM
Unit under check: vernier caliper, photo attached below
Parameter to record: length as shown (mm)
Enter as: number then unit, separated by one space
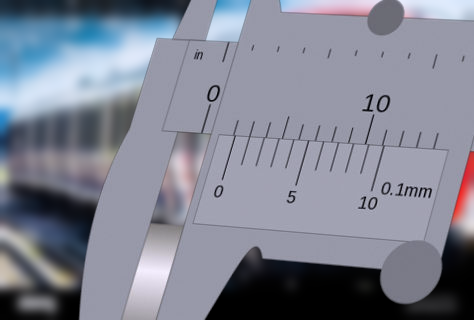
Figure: 2.1 mm
